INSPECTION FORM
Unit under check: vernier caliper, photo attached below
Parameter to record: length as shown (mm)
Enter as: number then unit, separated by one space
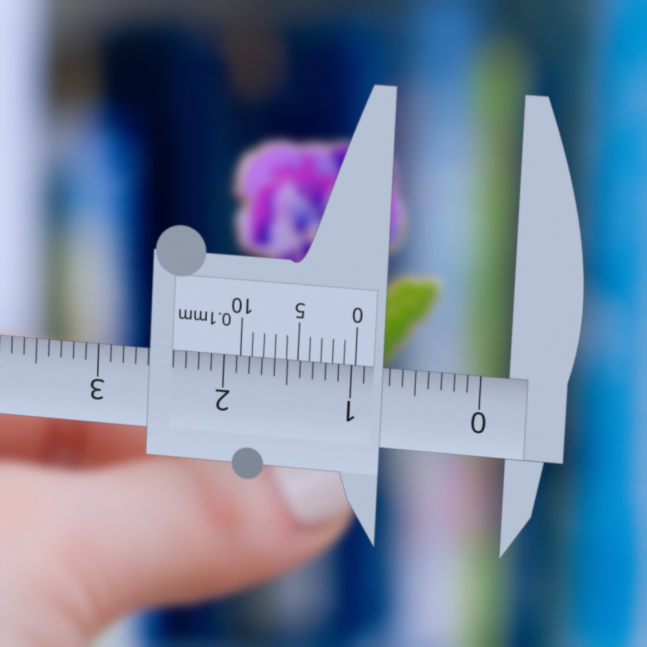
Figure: 9.7 mm
